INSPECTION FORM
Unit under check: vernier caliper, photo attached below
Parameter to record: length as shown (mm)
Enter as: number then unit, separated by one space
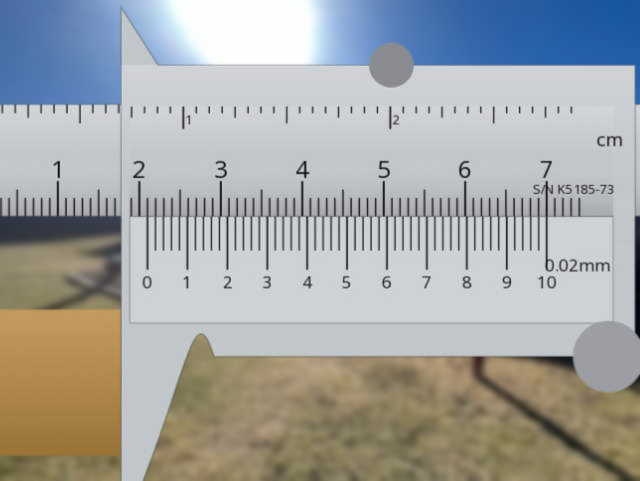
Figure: 21.0 mm
